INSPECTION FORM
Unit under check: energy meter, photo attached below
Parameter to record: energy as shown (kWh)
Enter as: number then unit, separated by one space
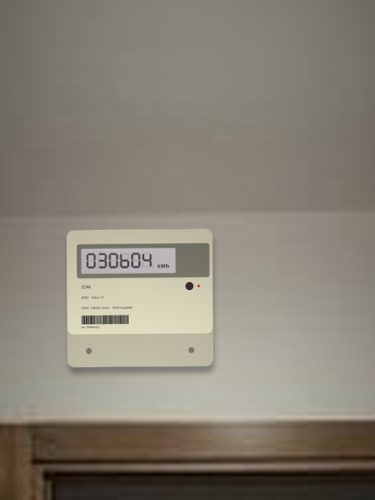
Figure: 30604 kWh
